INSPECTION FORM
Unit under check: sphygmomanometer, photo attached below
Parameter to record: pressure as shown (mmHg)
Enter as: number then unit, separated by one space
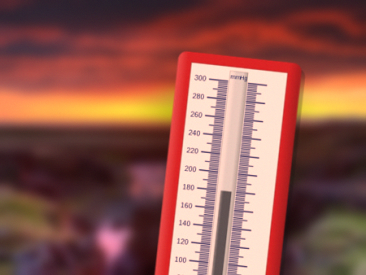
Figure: 180 mmHg
